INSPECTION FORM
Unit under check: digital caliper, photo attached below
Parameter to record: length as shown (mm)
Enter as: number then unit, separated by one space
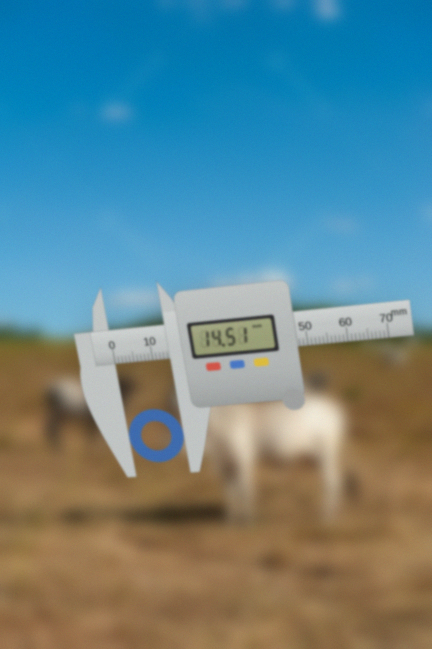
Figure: 14.51 mm
